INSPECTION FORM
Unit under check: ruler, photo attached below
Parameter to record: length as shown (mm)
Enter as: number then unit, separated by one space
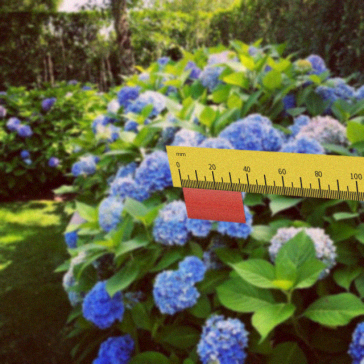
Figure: 35 mm
